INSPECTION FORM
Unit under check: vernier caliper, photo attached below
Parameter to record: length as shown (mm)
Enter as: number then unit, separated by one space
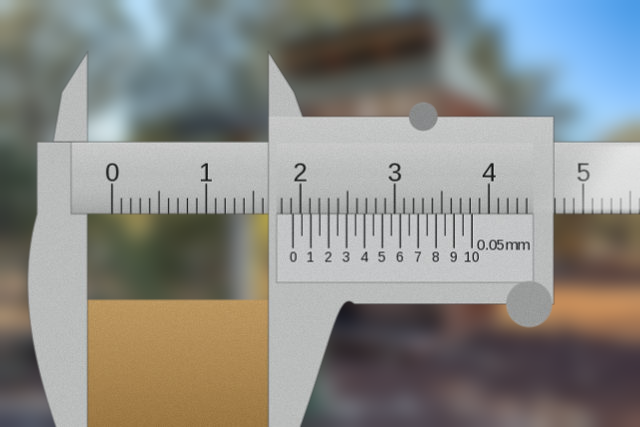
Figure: 19.2 mm
